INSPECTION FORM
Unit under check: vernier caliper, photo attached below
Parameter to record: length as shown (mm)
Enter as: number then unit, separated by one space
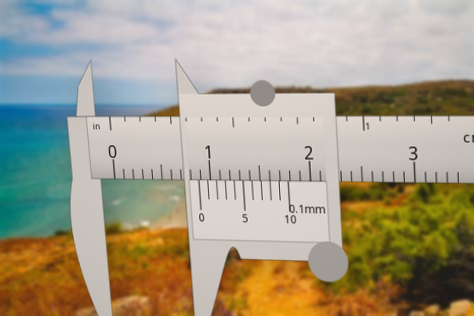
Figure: 8.8 mm
